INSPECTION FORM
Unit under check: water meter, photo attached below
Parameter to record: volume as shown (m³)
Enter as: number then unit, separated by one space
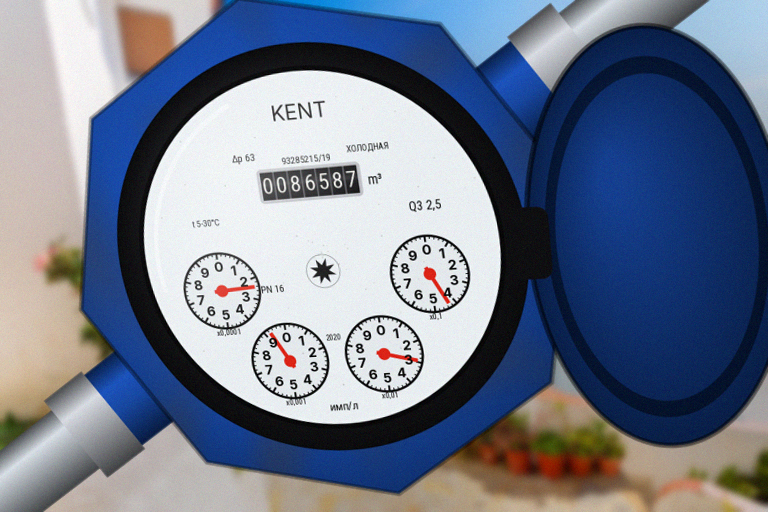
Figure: 86587.4292 m³
